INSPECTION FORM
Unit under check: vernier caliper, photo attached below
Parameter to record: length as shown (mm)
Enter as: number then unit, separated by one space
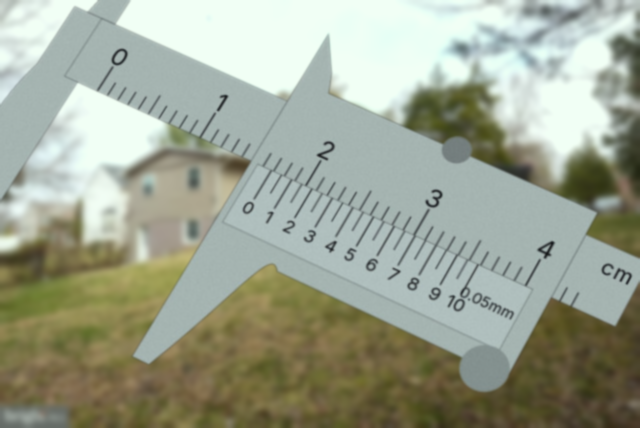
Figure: 16.8 mm
